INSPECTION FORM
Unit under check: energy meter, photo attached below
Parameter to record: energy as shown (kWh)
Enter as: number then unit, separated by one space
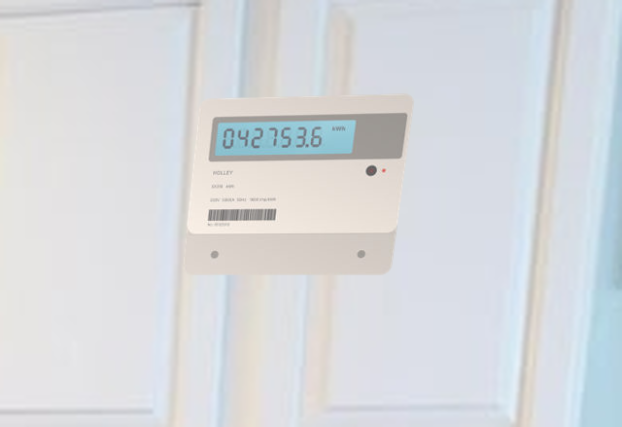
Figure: 42753.6 kWh
